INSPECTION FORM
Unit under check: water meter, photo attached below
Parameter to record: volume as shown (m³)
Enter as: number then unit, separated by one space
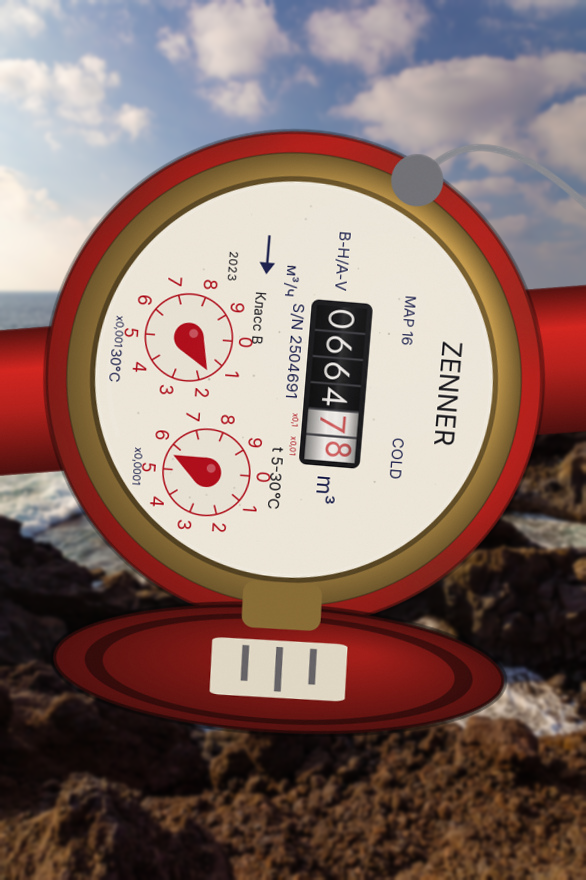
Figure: 664.7815 m³
